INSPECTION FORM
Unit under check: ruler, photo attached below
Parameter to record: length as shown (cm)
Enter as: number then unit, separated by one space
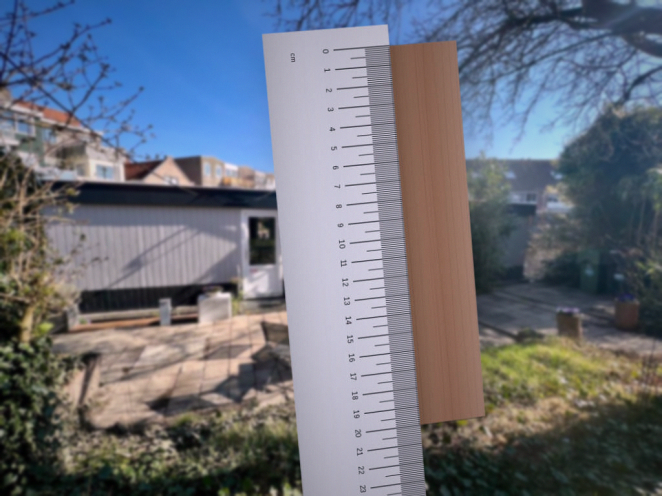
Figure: 20 cm
